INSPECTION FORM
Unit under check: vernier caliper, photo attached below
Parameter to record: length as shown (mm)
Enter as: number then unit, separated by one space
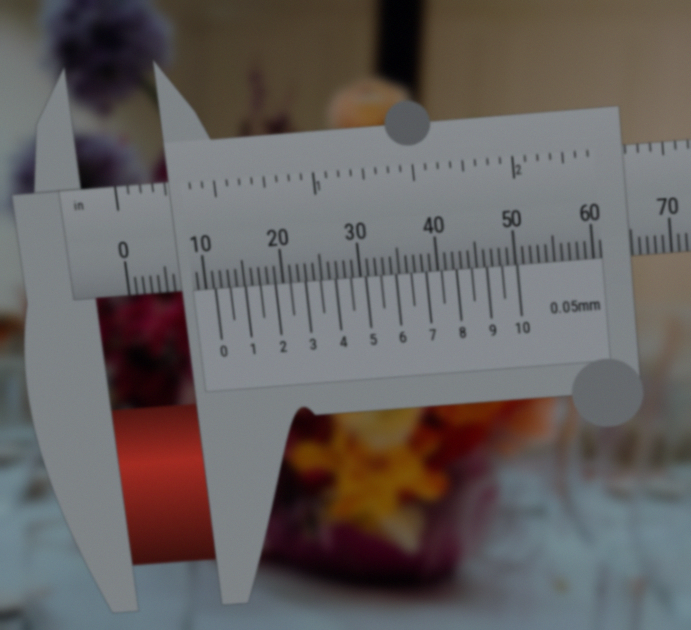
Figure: 11.2 mm
